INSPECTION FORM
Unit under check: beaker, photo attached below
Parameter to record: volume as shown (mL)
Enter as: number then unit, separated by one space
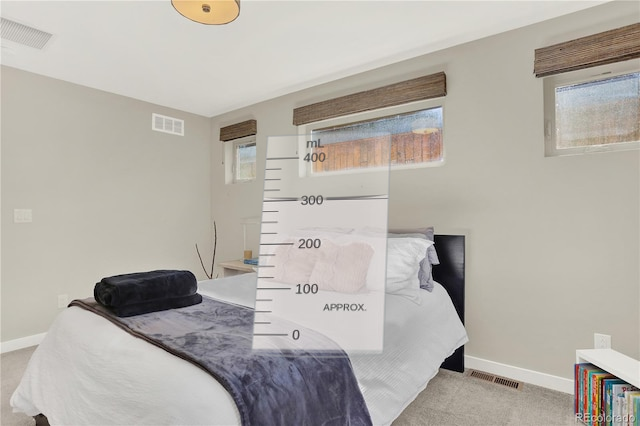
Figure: 300 mL
